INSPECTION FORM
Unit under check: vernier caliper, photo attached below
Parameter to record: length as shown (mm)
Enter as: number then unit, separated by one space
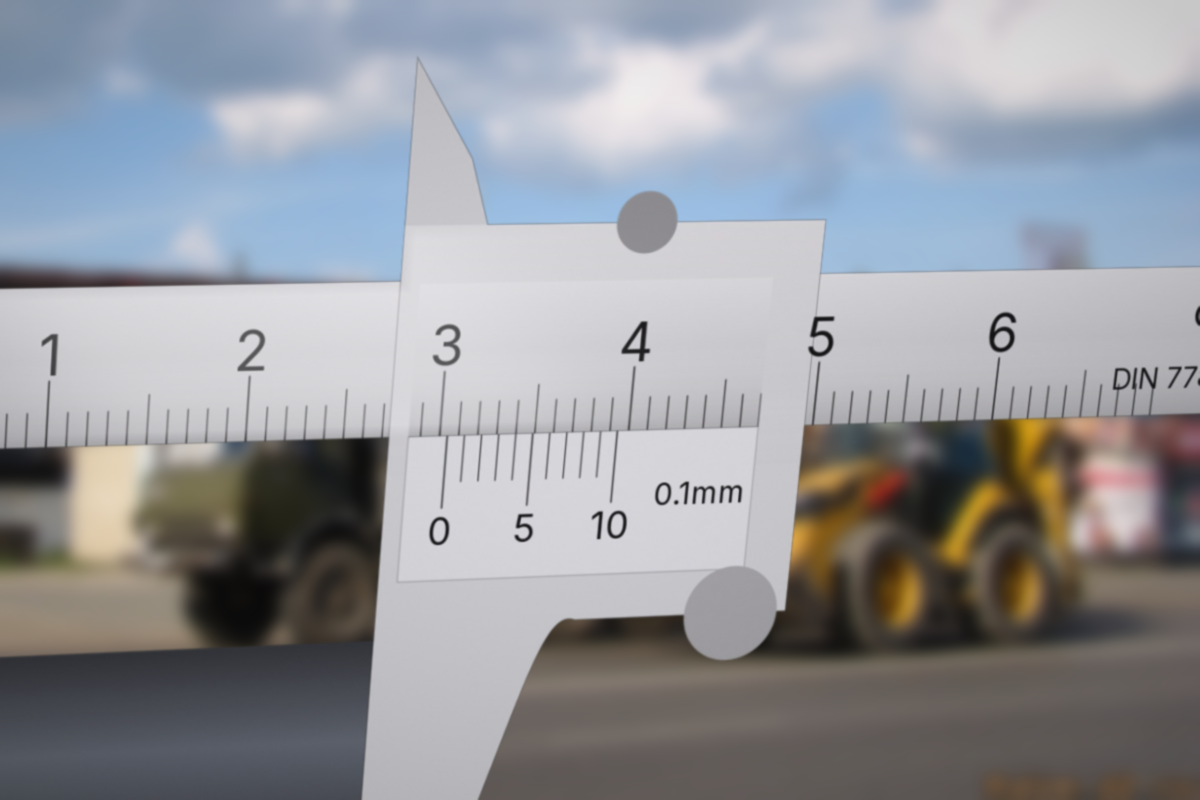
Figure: 30.4 mm
